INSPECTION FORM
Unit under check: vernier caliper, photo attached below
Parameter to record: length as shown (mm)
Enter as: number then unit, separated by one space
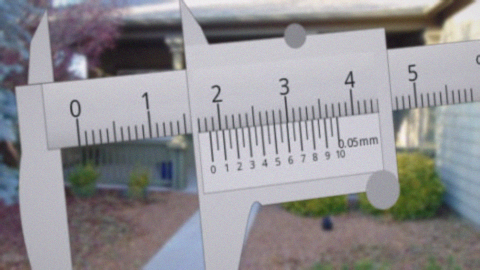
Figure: 18.5 mm
